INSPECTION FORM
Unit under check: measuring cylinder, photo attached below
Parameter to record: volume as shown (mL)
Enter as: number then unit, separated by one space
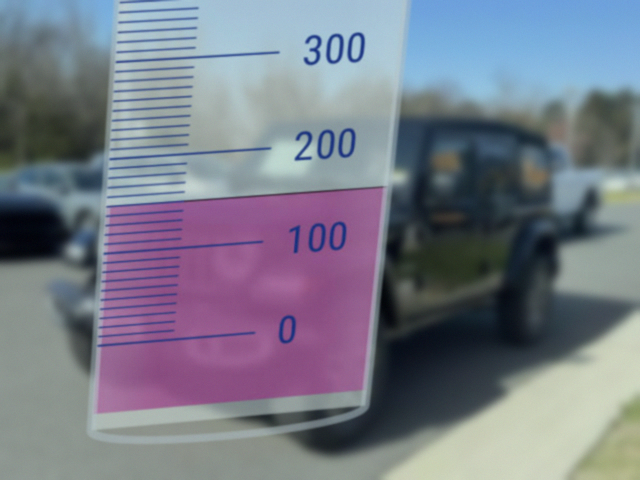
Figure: 150 mL
